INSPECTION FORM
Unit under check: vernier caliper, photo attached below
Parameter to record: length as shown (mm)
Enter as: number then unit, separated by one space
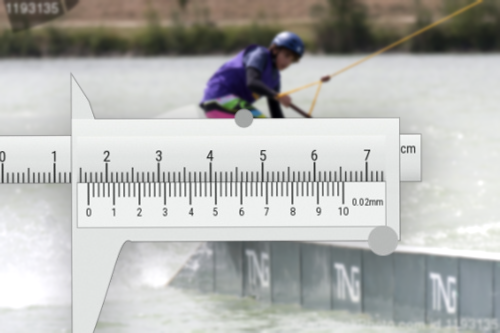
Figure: 16.5 mm
